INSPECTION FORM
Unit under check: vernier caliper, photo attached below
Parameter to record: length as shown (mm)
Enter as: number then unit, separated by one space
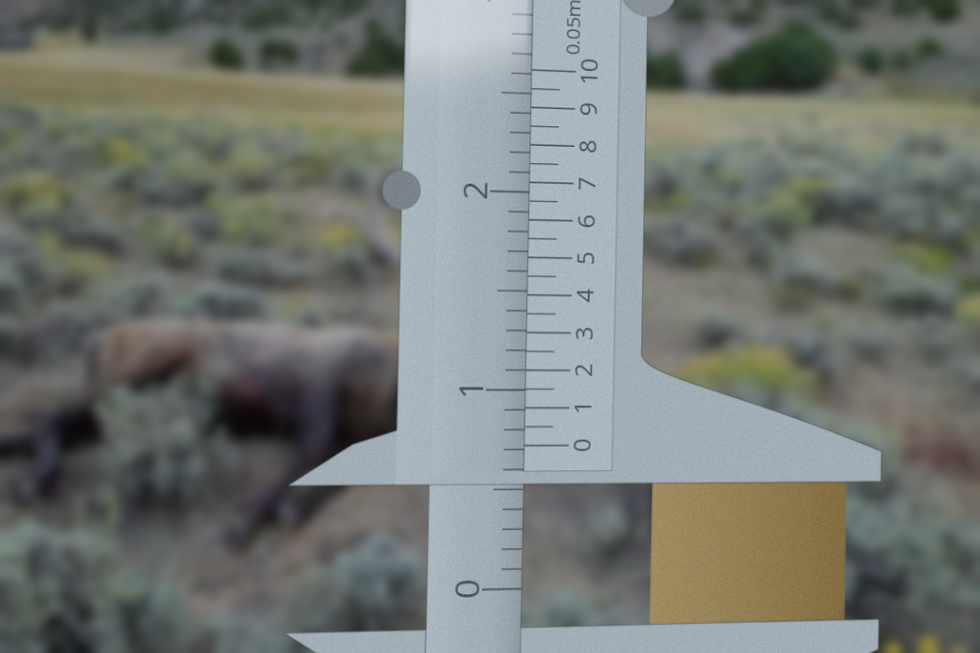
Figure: 7.2 mm
